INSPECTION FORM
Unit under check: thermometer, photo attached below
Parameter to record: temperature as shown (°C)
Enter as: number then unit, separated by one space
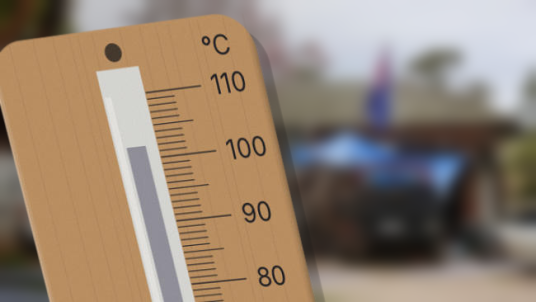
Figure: 102 °C
